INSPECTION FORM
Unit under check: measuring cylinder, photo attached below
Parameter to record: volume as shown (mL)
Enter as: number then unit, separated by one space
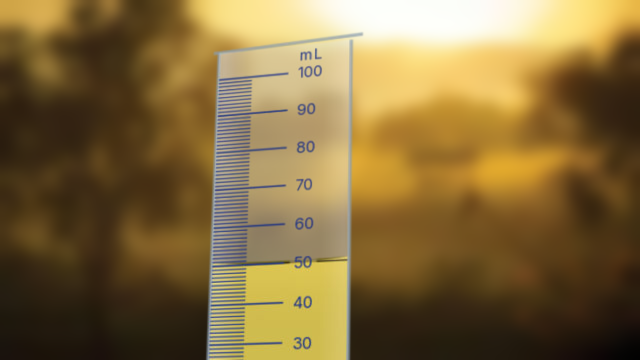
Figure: 50 mL
